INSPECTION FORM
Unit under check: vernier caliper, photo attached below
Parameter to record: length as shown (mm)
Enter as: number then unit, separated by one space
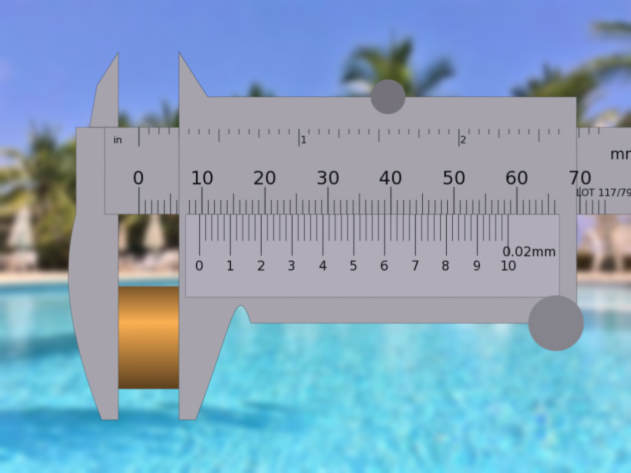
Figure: 9.6 mm
